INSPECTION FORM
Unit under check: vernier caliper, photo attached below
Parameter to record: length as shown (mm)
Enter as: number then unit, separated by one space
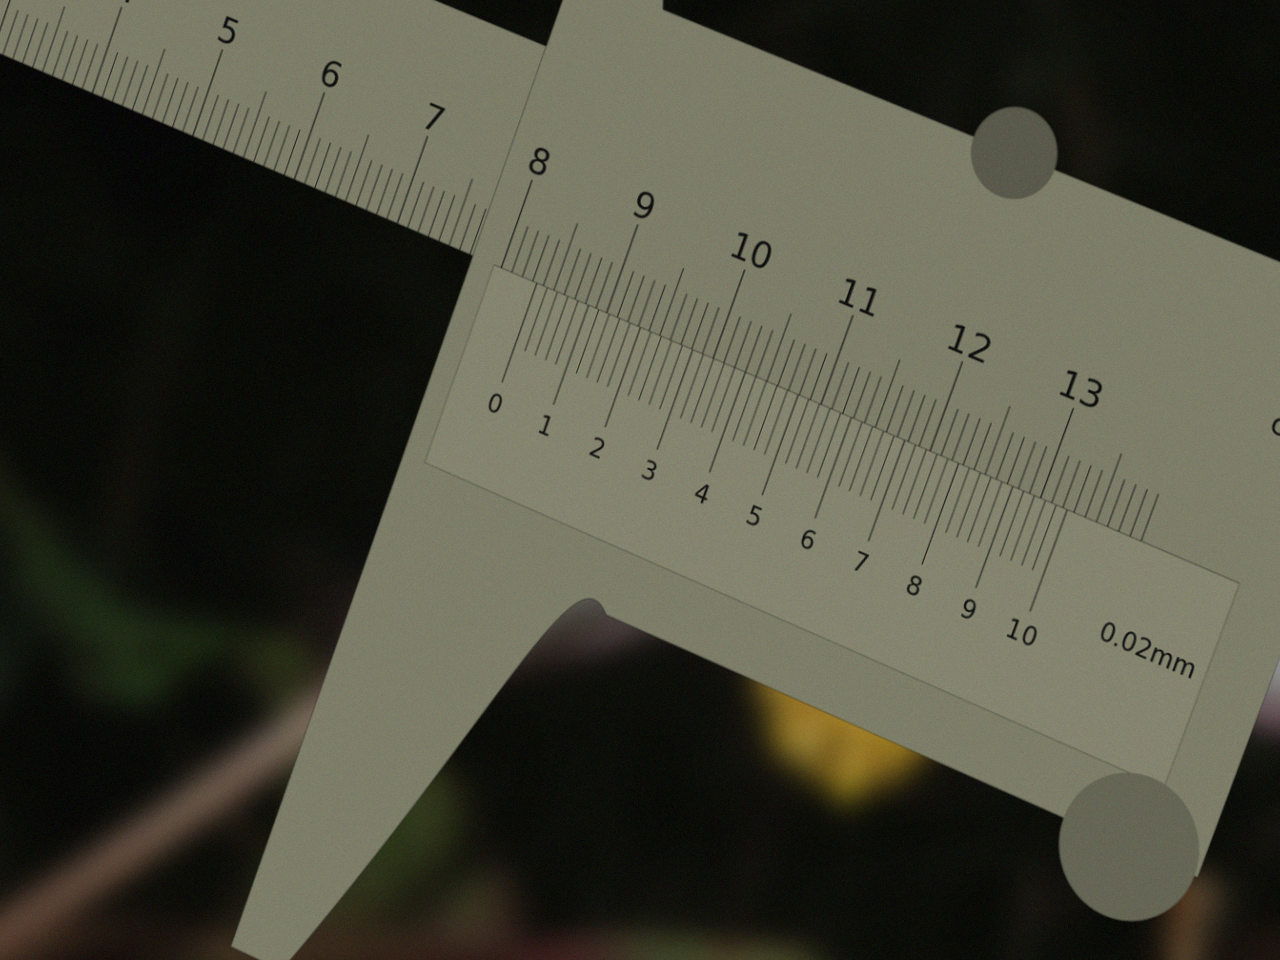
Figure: 83.4 mm
